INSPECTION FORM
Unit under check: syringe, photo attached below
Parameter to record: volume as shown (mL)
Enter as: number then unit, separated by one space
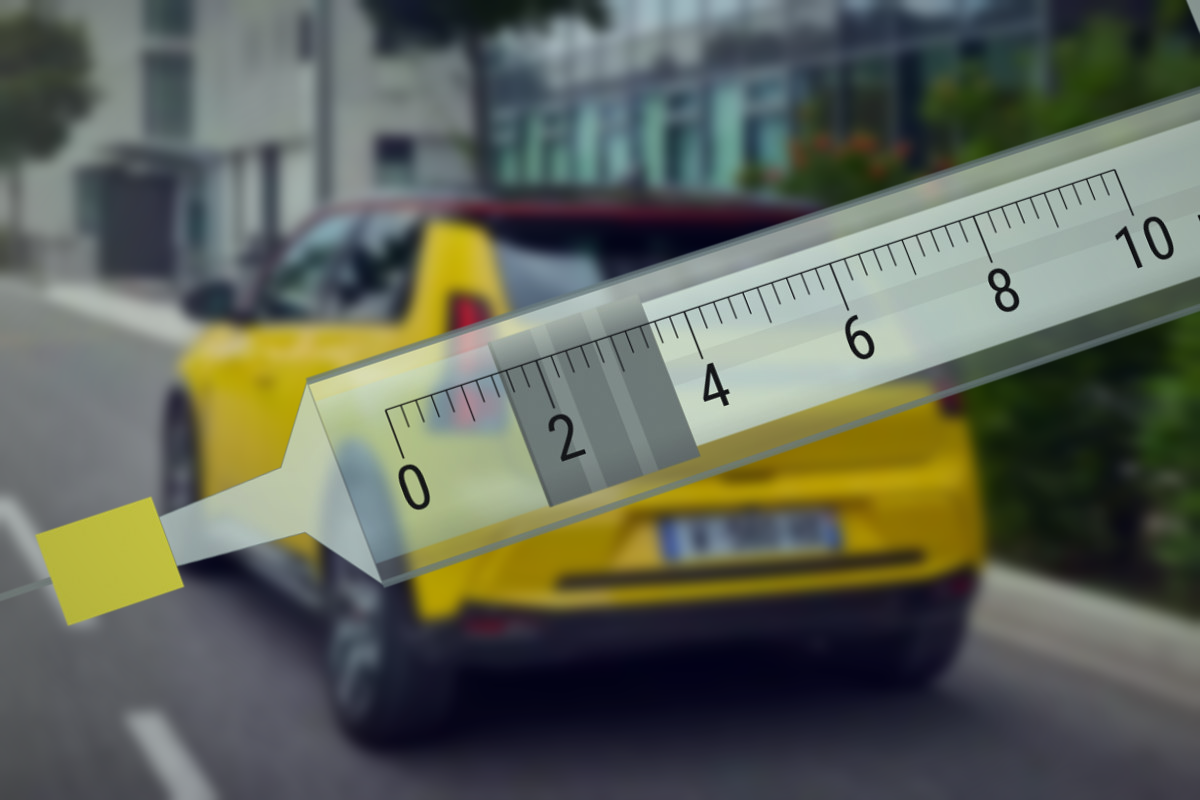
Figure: 1.5 mL
